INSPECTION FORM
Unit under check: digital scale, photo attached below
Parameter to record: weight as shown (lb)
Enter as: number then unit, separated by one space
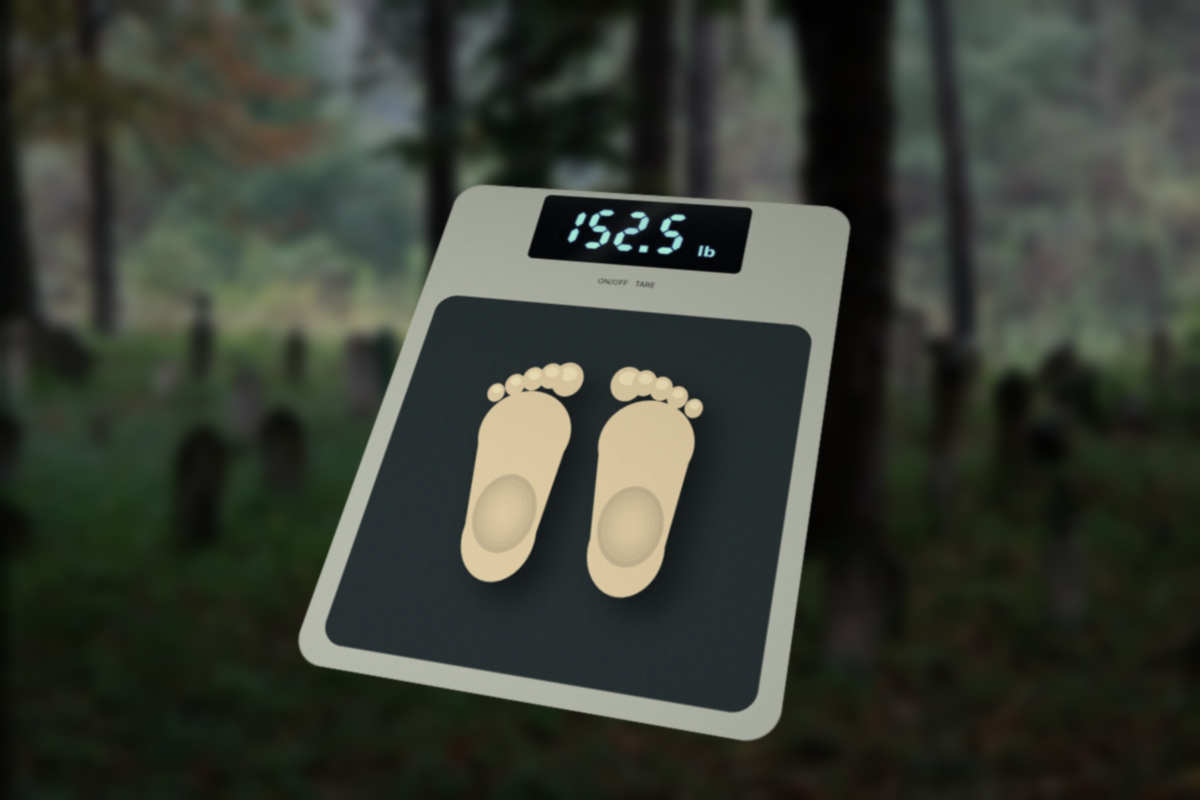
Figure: 152.5 lb
